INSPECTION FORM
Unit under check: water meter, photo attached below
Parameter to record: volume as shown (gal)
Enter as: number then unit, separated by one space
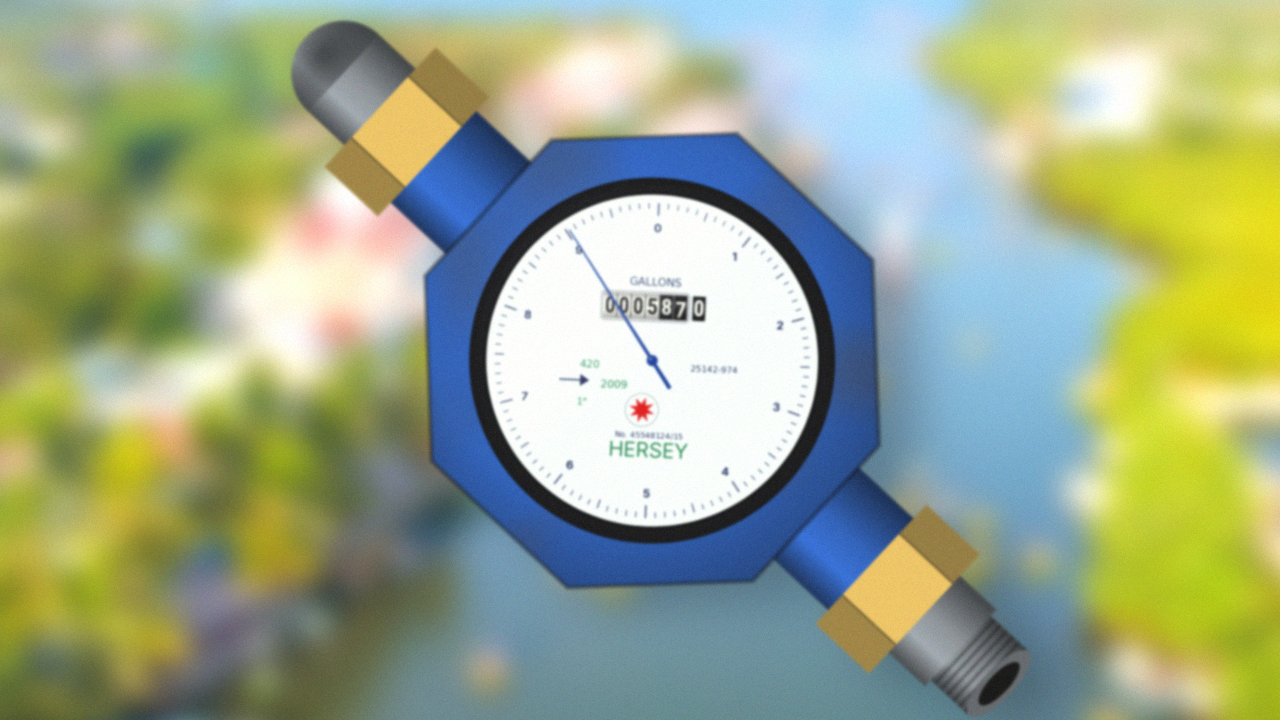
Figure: 5869.0 gal
